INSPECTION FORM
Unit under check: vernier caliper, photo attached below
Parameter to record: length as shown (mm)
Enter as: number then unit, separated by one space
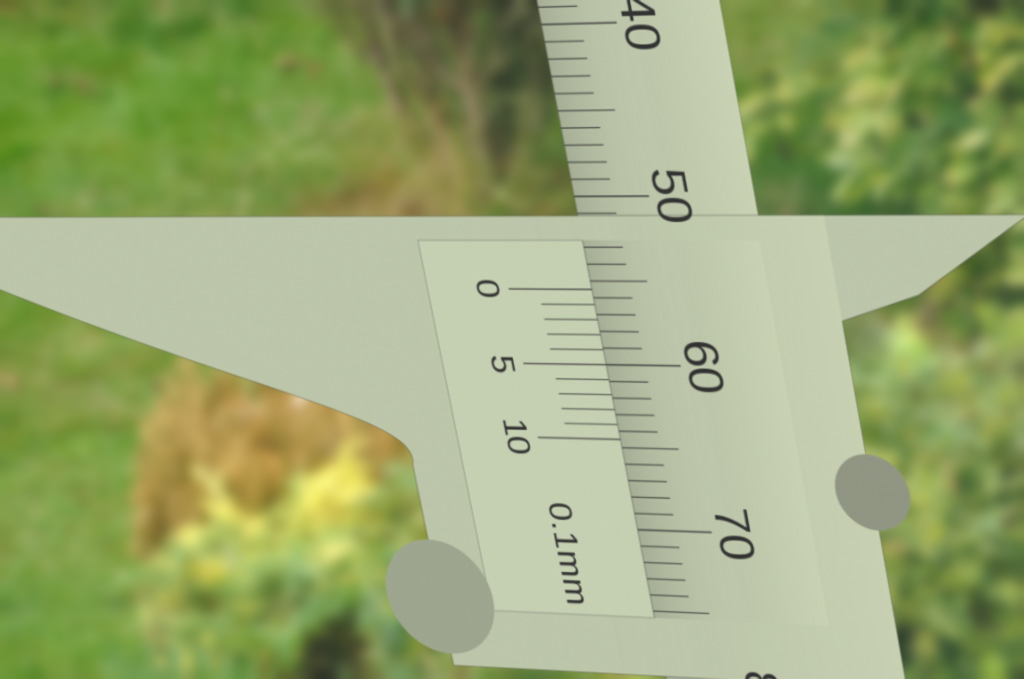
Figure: 55.5 mm
